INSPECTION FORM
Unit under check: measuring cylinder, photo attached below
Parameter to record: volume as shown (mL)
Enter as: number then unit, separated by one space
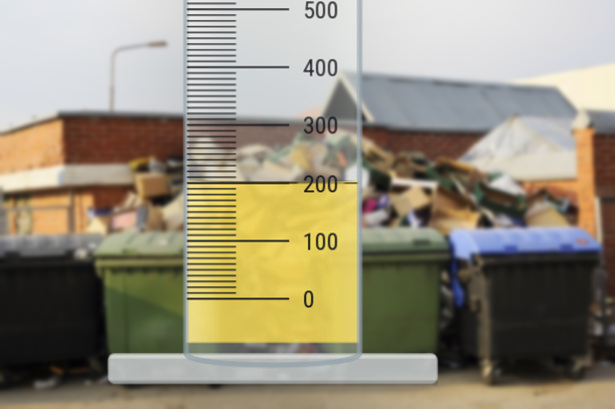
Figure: 200 mL
